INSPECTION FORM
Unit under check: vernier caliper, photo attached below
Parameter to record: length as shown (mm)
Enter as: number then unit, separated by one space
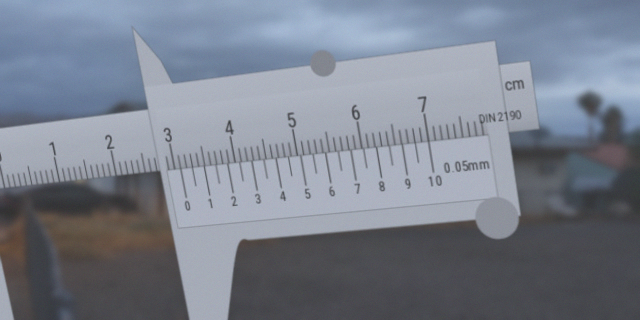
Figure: 31.0 mm
